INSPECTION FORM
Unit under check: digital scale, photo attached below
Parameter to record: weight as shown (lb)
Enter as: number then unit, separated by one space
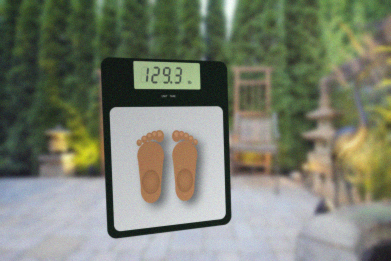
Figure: 129.3 lb
